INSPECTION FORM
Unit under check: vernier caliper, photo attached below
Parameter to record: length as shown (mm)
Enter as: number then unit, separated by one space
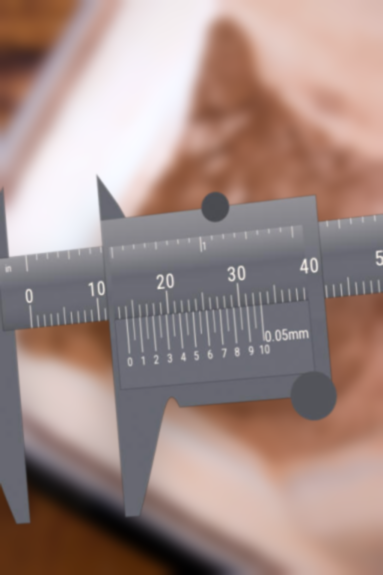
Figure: 14.0 mm
